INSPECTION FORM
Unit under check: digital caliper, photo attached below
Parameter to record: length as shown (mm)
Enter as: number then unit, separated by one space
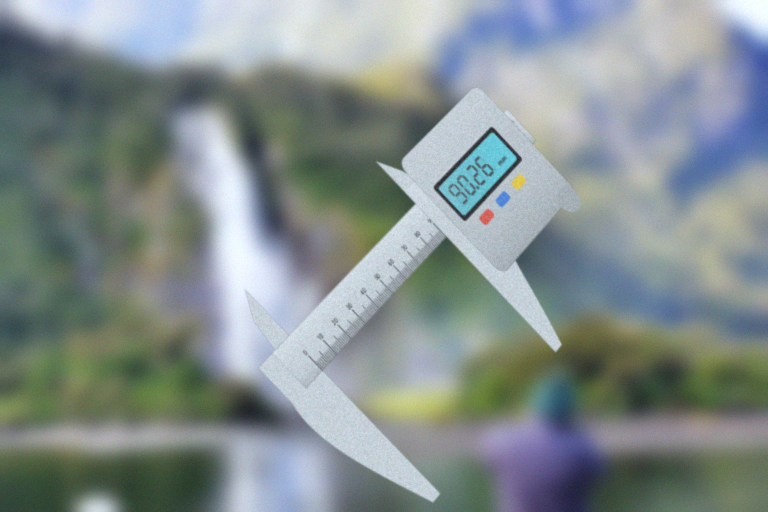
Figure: 90.26 mm
